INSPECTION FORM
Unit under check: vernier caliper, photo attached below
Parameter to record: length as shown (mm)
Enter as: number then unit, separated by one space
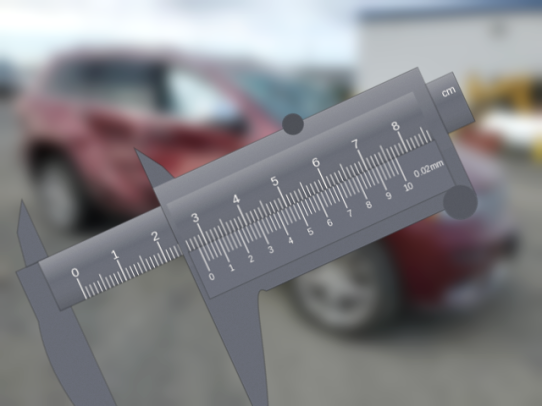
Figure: 28.0 mm
